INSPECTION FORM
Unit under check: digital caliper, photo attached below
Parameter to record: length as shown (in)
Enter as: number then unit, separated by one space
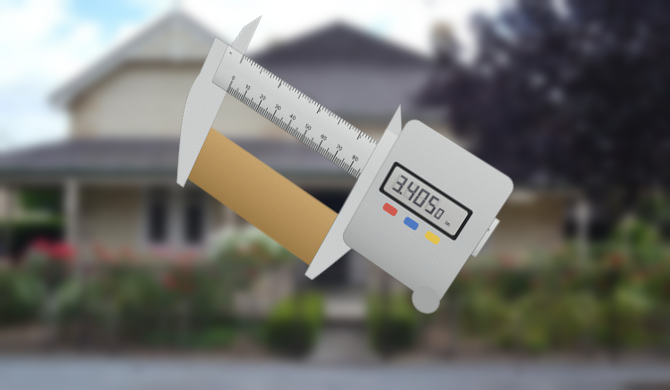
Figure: 3.4050 in
